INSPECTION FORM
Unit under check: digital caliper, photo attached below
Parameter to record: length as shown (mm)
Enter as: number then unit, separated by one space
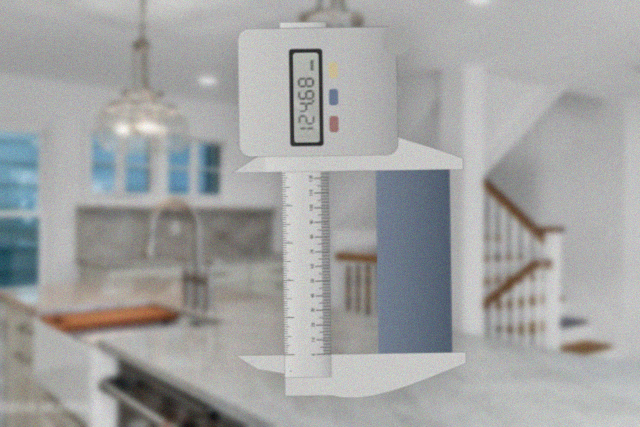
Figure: 124.68 mm
